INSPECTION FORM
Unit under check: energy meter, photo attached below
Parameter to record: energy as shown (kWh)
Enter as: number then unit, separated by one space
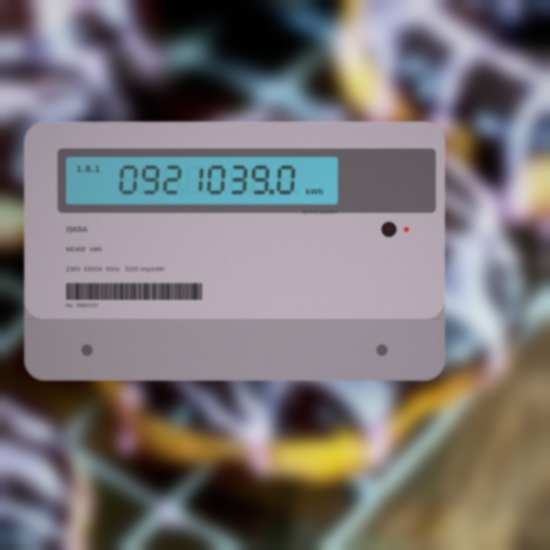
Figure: 921039.0 kWh
